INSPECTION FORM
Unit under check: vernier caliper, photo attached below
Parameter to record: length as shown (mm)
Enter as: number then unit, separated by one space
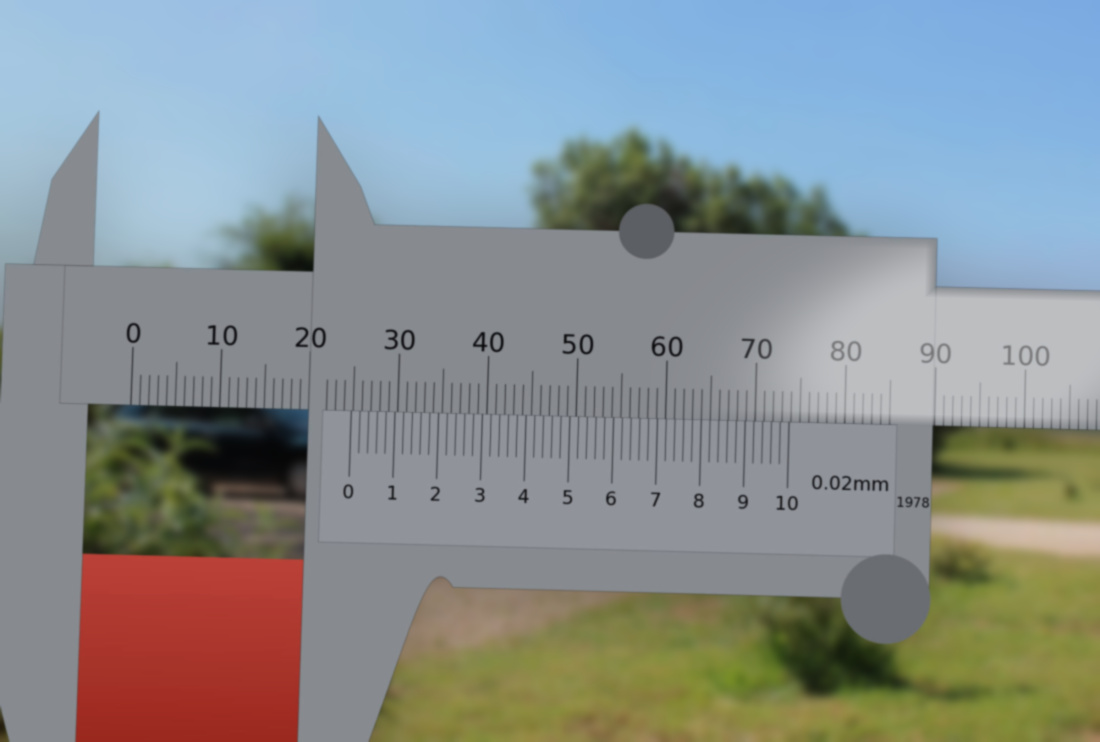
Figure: 24.8 mm
